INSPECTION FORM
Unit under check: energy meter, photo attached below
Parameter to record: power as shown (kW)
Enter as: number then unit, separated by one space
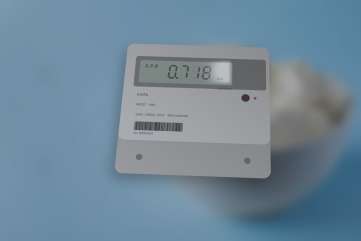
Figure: 0.718 kW
